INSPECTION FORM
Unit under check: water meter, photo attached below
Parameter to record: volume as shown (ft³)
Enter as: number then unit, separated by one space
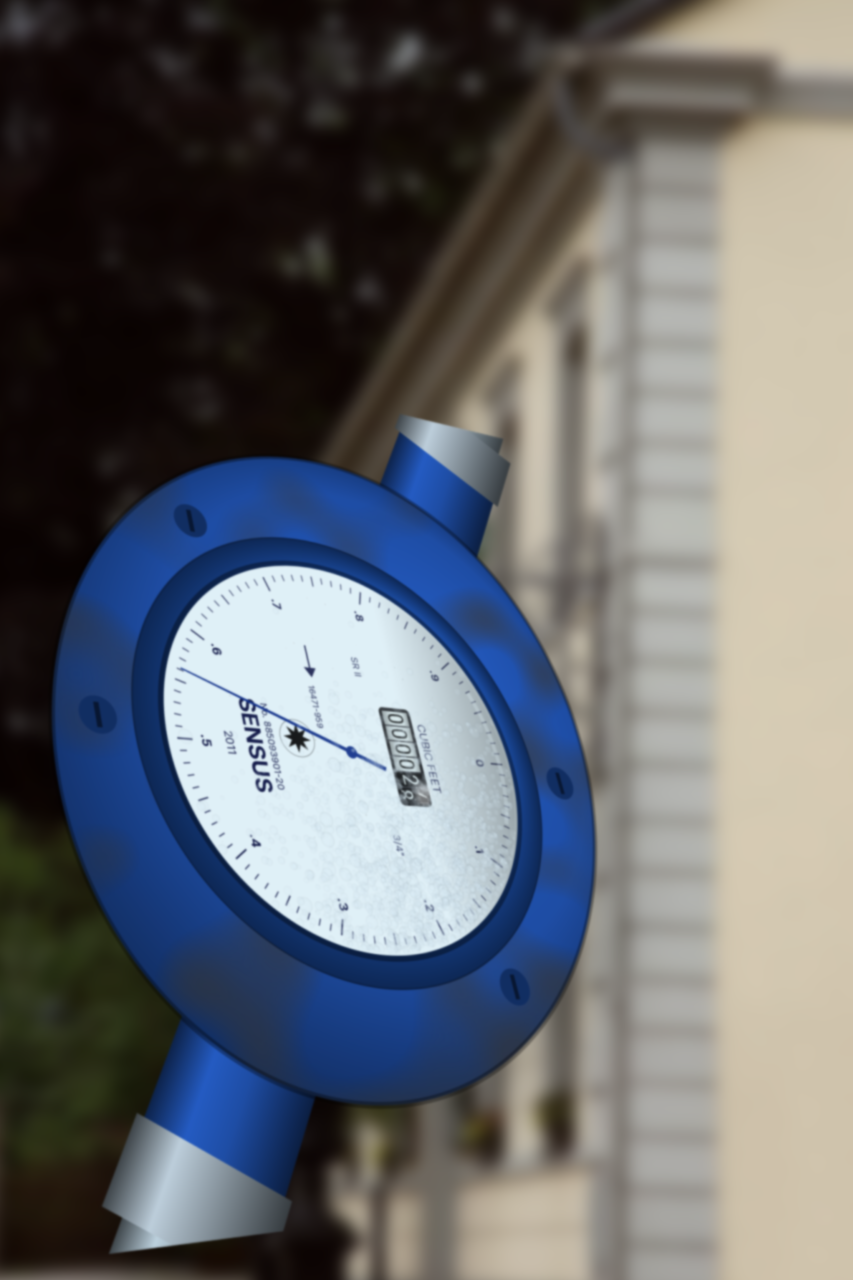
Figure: 27.56 ft³
